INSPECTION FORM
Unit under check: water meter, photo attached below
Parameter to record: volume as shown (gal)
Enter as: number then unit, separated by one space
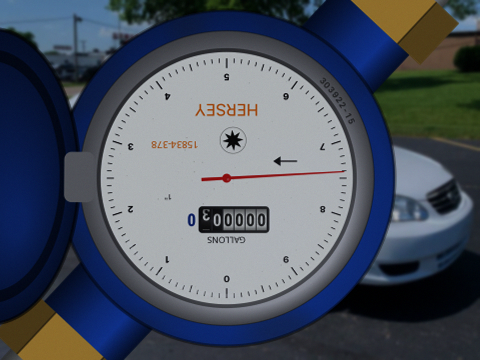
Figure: 27.4 gal
